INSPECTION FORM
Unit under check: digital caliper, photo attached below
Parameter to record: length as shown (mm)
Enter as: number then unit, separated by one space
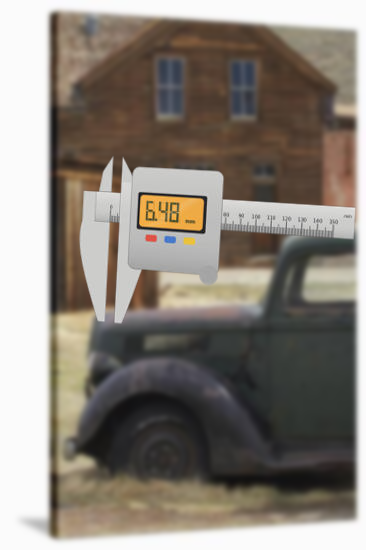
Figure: 6.48 mm
